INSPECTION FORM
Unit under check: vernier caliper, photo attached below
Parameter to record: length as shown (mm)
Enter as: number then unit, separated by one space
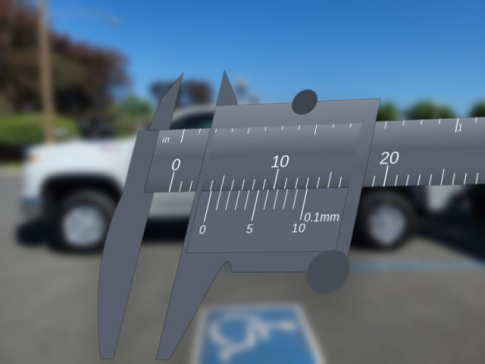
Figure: 4.1 mm
